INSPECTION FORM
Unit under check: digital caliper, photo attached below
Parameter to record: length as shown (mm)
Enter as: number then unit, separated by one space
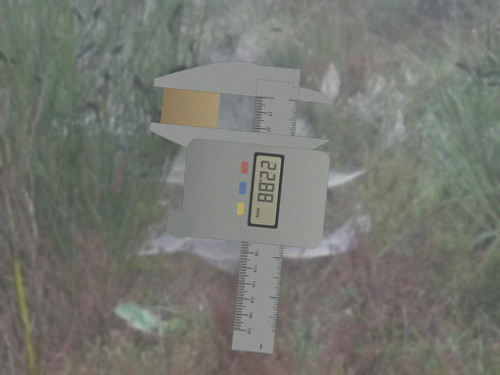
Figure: 22.88 mm
